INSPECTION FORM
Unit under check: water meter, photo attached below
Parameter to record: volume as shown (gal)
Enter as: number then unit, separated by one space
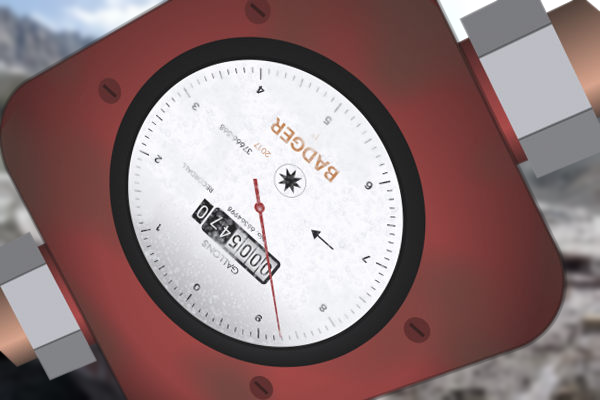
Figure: 5468.7 gal
